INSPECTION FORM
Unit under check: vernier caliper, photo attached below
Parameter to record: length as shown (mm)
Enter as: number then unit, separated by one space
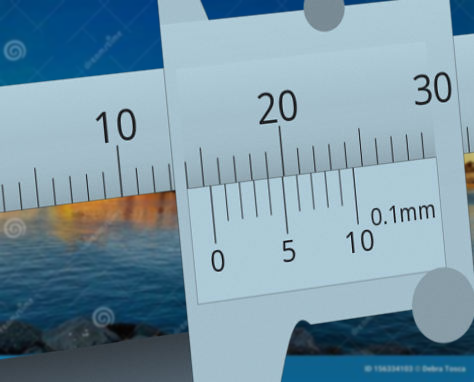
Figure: 15.4 mm
